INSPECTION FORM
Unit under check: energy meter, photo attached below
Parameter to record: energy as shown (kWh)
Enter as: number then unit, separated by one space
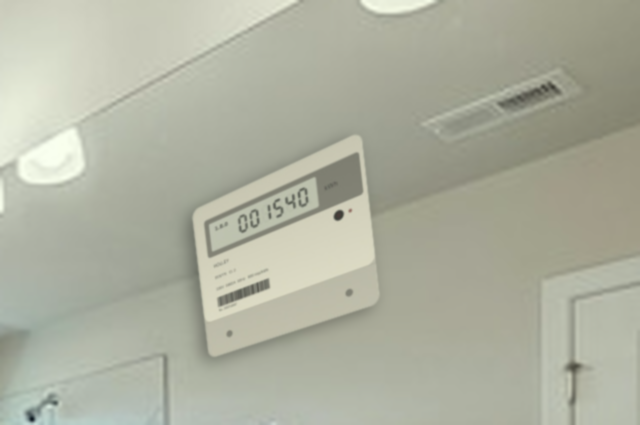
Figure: 1540 kWh
